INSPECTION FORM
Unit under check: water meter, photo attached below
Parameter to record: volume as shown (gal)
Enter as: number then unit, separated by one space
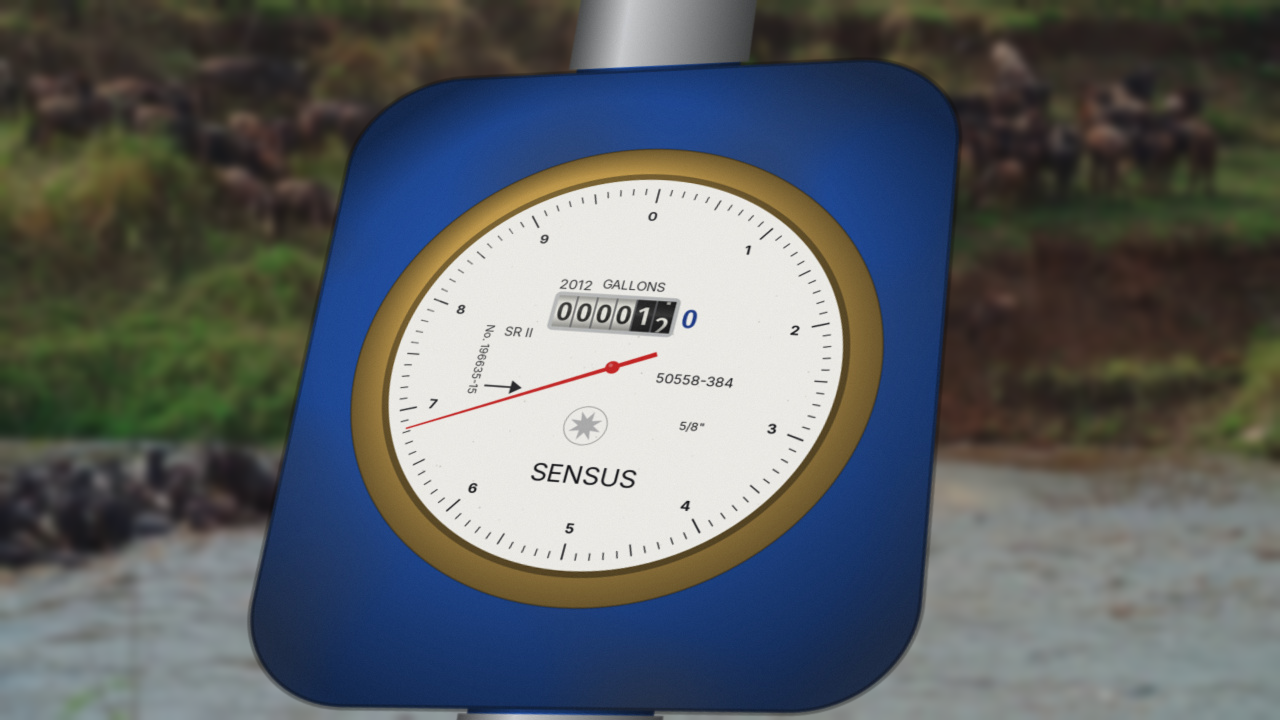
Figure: 116.8 gal
